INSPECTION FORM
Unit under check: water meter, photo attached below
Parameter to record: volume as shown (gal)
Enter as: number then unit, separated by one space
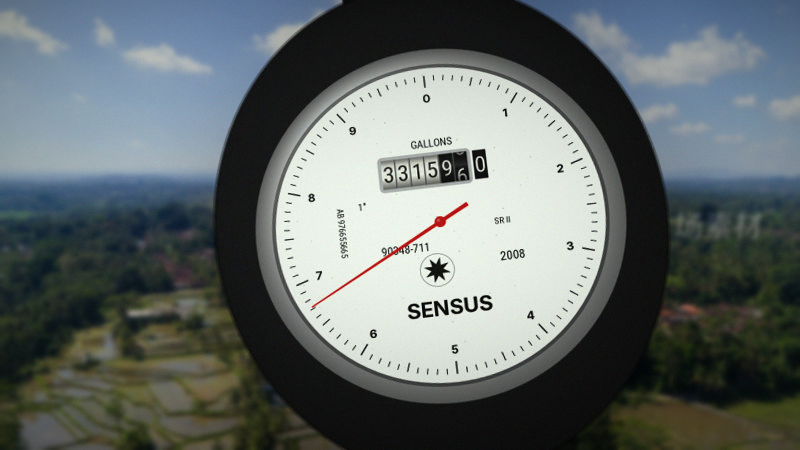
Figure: 3315956.7 gal
